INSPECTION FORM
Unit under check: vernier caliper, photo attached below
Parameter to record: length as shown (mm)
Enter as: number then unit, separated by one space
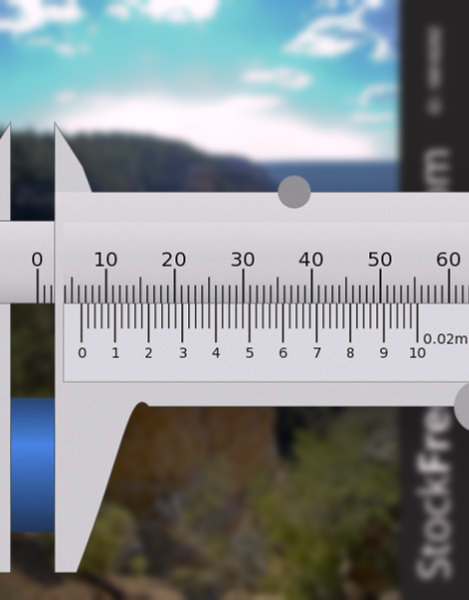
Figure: 6.4 mm
